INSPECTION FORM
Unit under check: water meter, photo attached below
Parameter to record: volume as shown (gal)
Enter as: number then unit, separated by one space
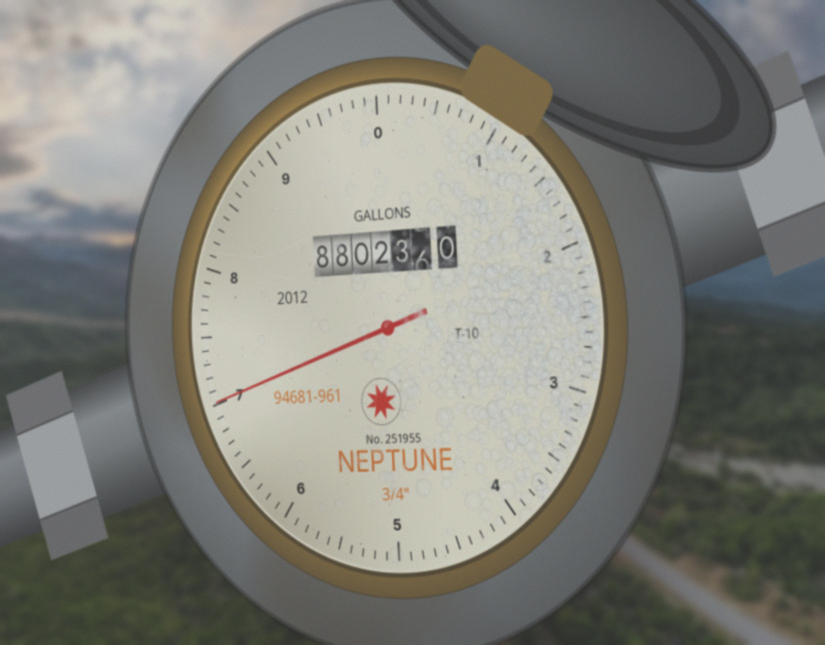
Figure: 8802357.0 gal
